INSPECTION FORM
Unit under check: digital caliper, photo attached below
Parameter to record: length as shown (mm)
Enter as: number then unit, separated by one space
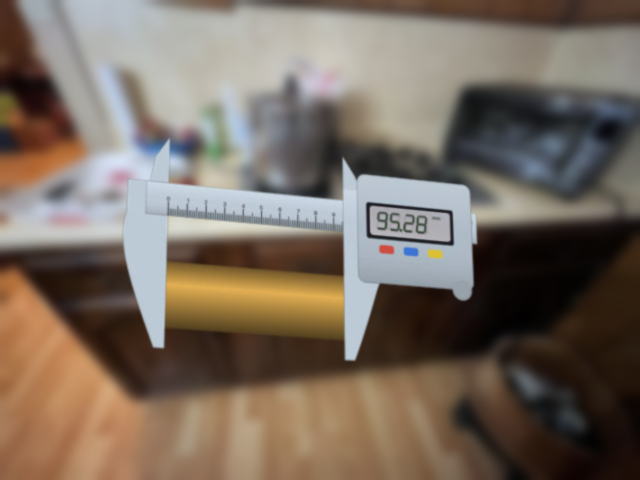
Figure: 95.28 mm
